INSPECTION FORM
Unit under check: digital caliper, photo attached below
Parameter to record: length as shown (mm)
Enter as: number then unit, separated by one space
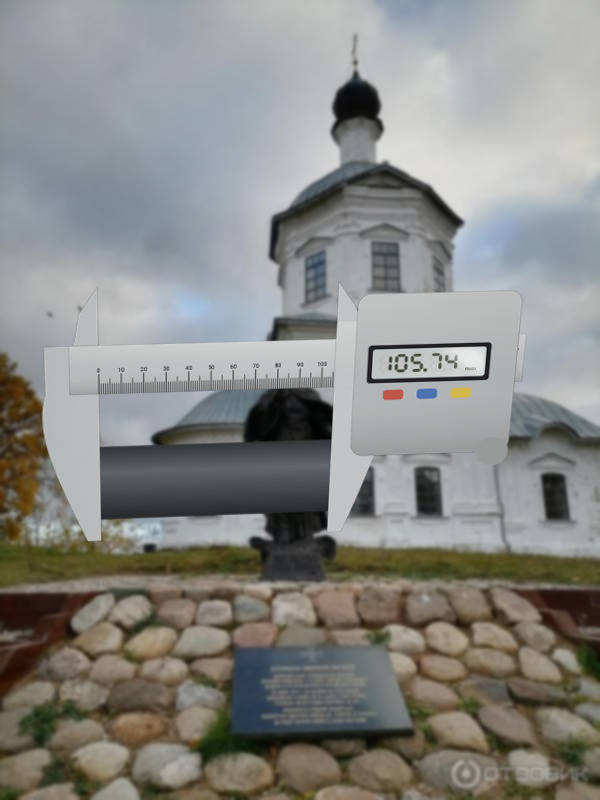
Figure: 105.74 mm
